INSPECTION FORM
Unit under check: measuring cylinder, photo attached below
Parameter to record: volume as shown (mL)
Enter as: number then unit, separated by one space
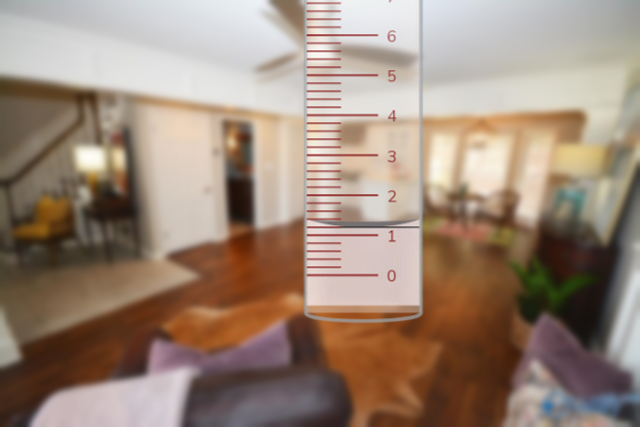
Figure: 1.2 mL
